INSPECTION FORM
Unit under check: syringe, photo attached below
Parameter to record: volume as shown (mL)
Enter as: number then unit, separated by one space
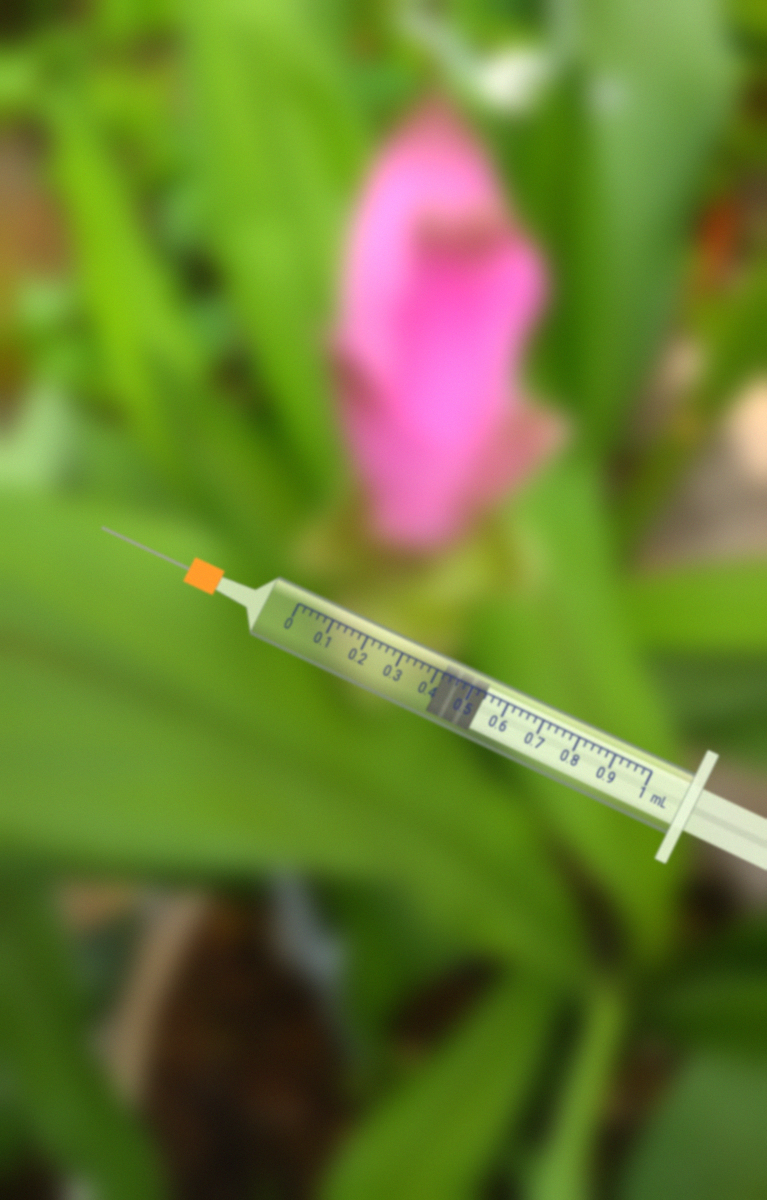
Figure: 0.42 mL
